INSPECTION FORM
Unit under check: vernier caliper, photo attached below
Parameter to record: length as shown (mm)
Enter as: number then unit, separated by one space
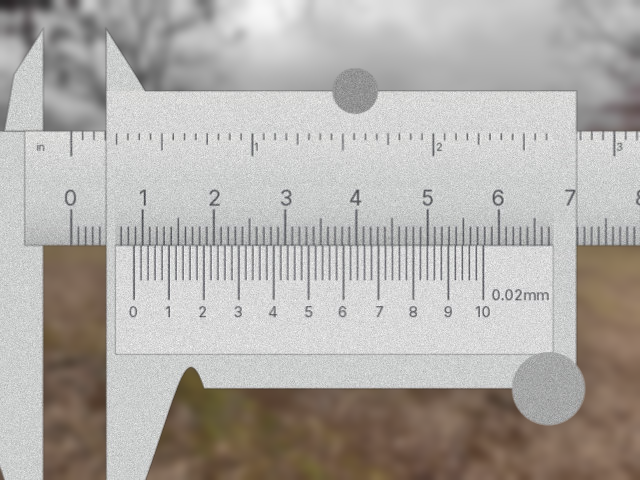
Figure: 8.8 mm
